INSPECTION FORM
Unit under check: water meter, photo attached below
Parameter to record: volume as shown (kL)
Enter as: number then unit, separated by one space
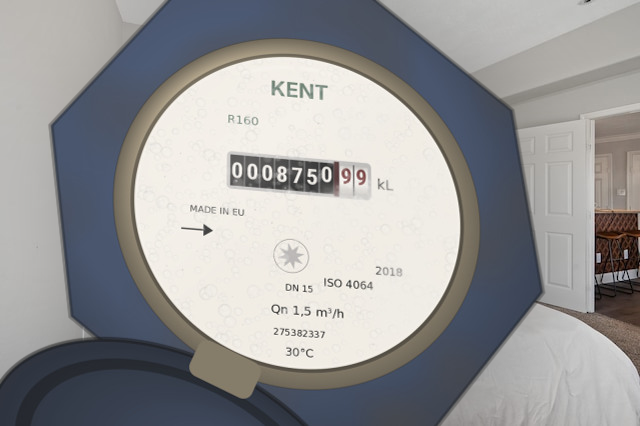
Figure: 8750.99 kL
